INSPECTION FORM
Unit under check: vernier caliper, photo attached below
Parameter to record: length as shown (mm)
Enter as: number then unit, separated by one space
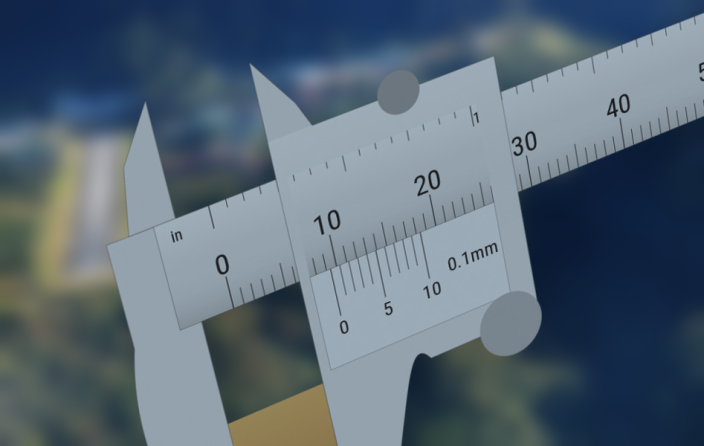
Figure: 9.4 mm
